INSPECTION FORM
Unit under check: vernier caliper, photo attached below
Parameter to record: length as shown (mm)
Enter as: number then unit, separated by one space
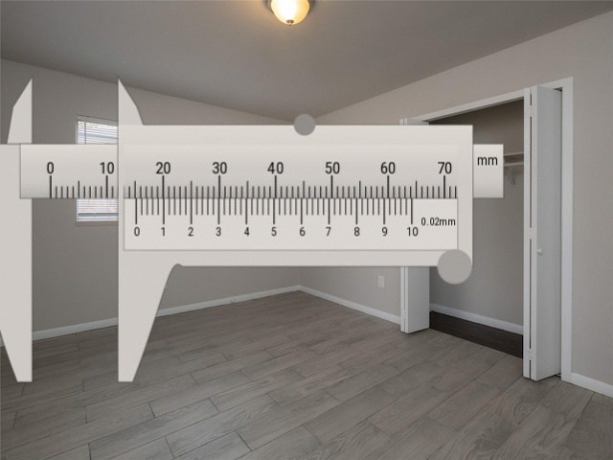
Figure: 15.2 mm
